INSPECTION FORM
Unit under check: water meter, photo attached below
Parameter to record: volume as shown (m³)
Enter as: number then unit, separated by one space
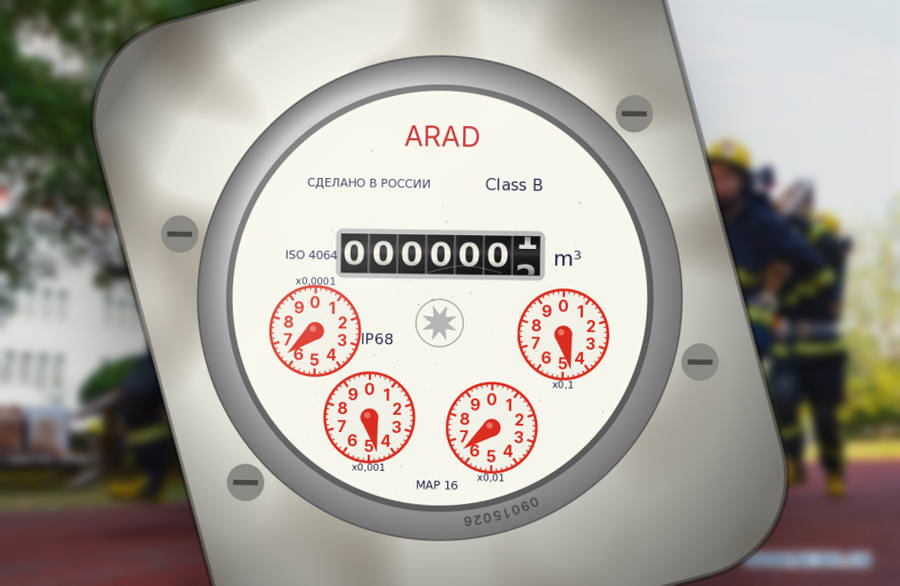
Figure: 1.4646 m³
